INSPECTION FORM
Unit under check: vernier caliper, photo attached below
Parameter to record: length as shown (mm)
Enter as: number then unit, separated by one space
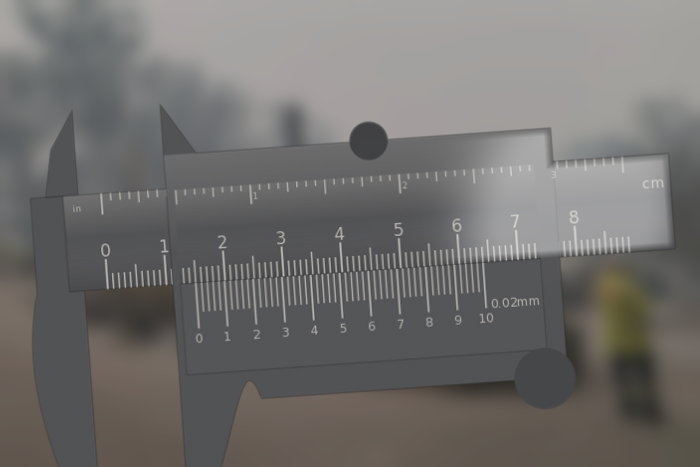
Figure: 15.0 mm
